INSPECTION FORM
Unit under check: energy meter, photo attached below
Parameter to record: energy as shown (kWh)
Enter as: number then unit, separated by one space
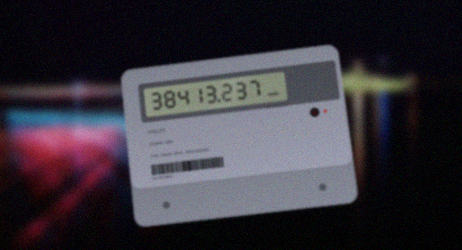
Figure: 38413.237 kWh
